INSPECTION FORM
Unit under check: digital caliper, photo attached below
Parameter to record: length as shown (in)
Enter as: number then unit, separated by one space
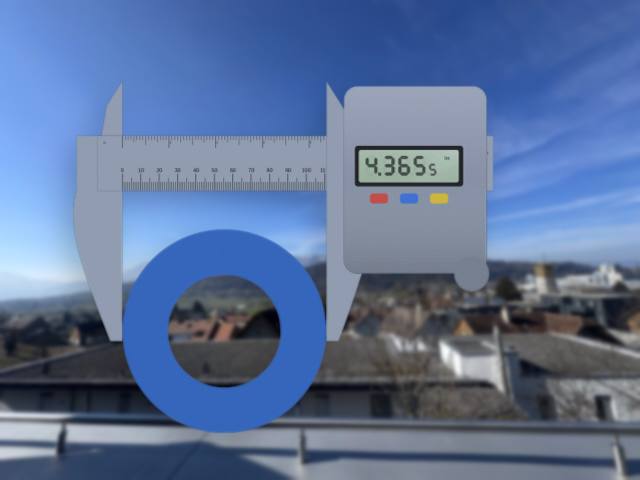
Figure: 4.3655 in
